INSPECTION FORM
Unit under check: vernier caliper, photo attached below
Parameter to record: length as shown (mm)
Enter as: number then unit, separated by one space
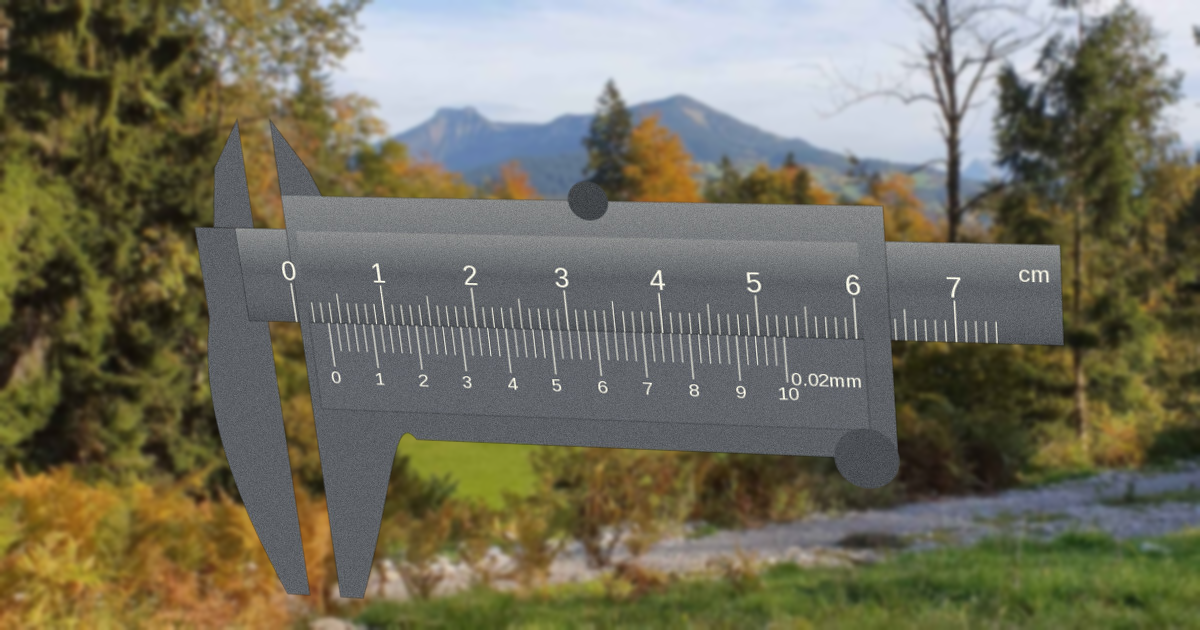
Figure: 3.6 mm
